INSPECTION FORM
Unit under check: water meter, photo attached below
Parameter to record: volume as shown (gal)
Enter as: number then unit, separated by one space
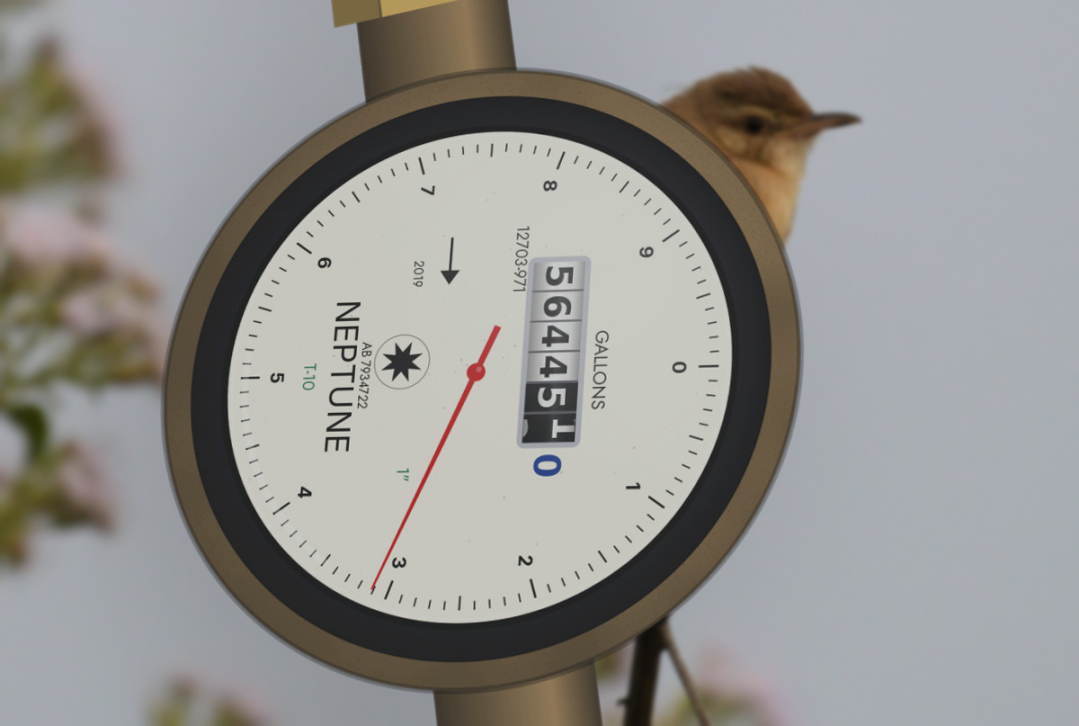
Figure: 5644513.1 gal
